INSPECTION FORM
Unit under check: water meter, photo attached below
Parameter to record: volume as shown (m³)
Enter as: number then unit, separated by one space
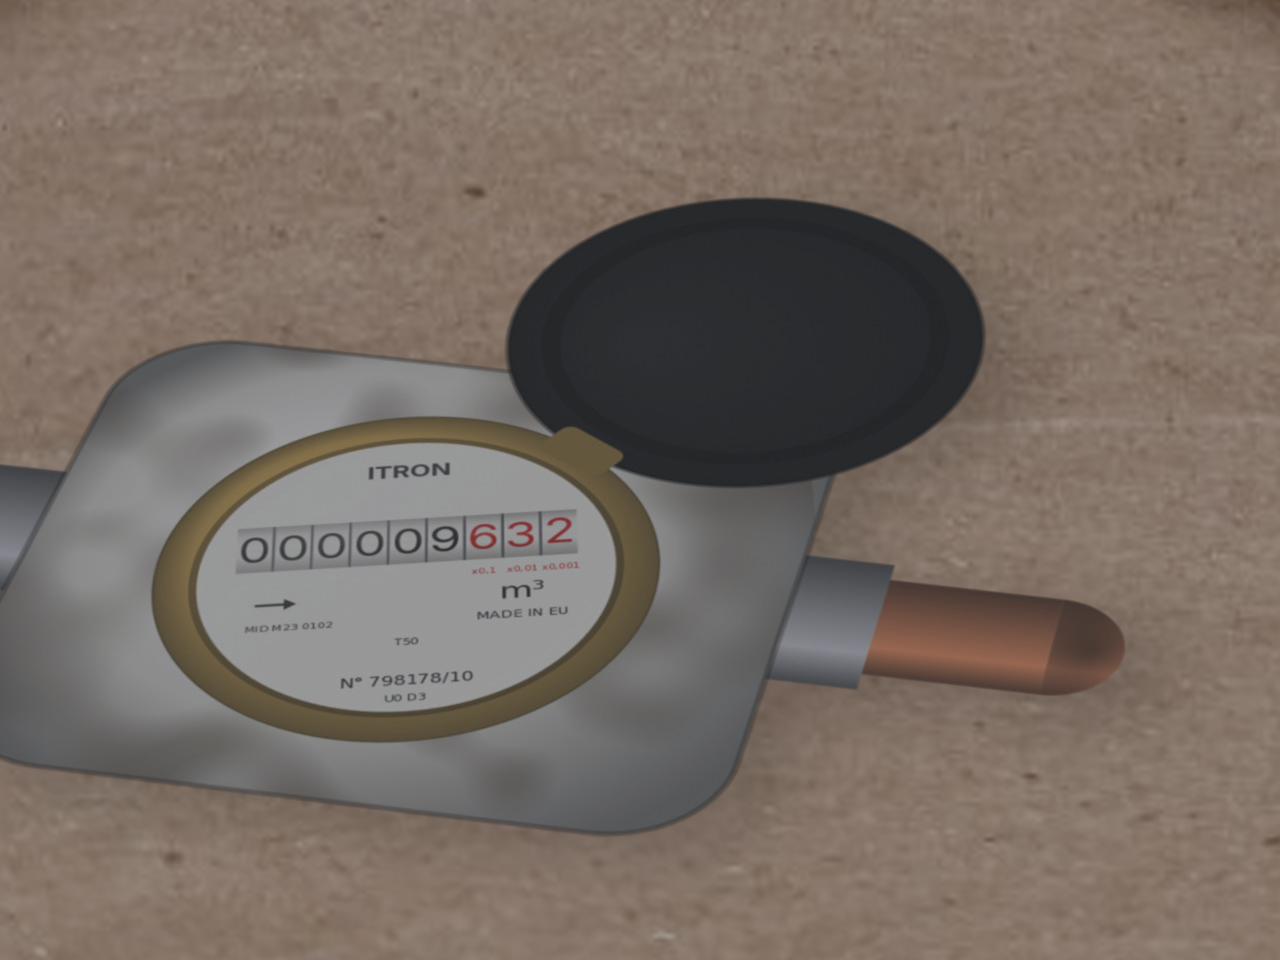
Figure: 9.632 m³
